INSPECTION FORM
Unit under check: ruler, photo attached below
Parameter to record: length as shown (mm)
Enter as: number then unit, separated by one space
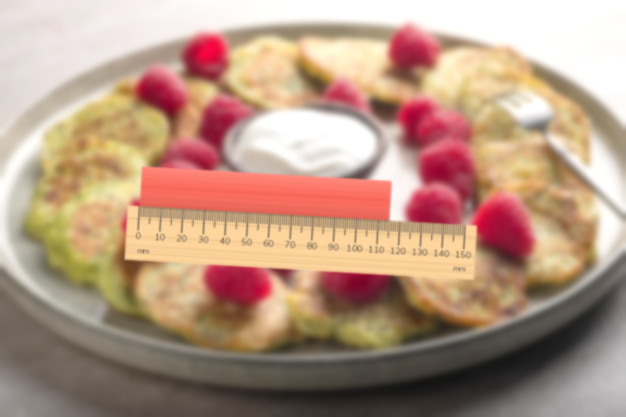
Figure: 115 mm
